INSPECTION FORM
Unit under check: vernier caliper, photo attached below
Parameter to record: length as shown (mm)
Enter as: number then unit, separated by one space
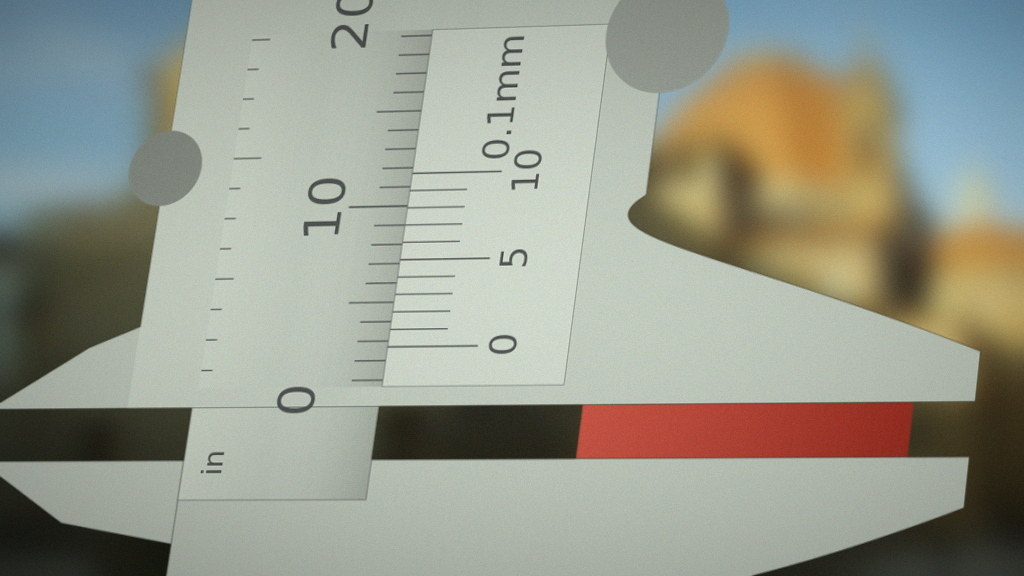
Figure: 2.7 mm
